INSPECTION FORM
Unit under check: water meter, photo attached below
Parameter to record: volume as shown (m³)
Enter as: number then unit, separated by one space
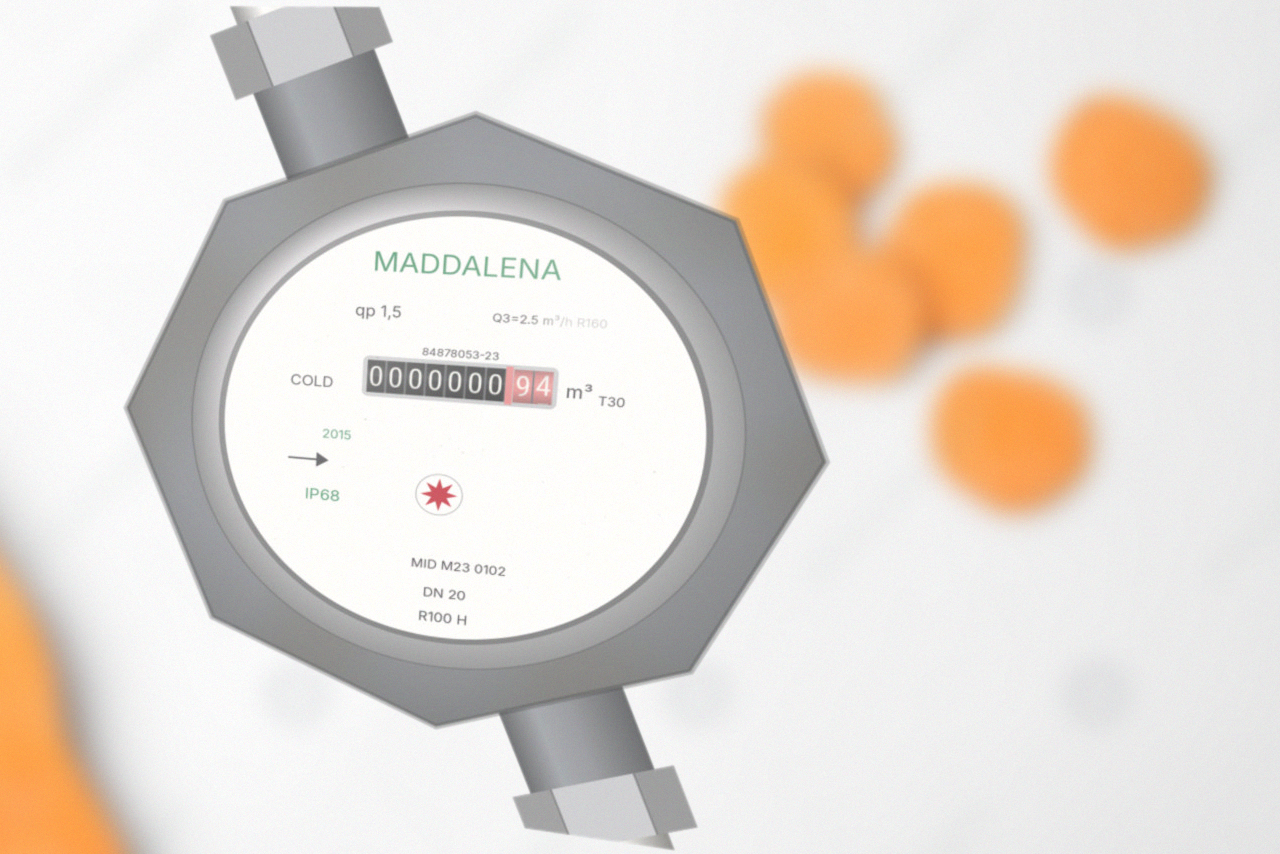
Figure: 0.94 m³
